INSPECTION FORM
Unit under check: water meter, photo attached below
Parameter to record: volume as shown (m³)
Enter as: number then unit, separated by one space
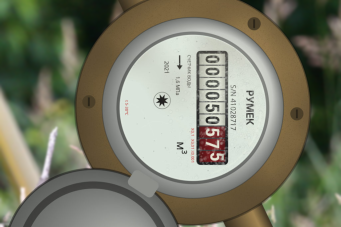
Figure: 50.575 m³
